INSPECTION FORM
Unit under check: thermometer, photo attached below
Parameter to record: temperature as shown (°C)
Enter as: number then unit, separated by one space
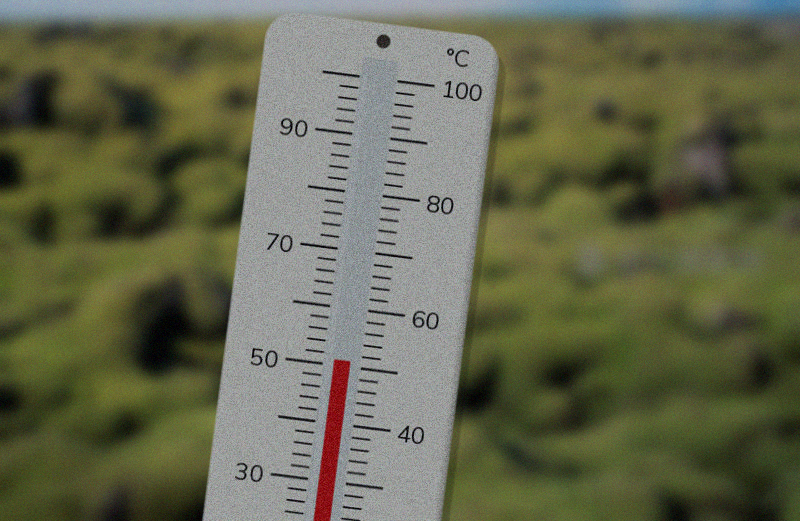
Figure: 51 °C
